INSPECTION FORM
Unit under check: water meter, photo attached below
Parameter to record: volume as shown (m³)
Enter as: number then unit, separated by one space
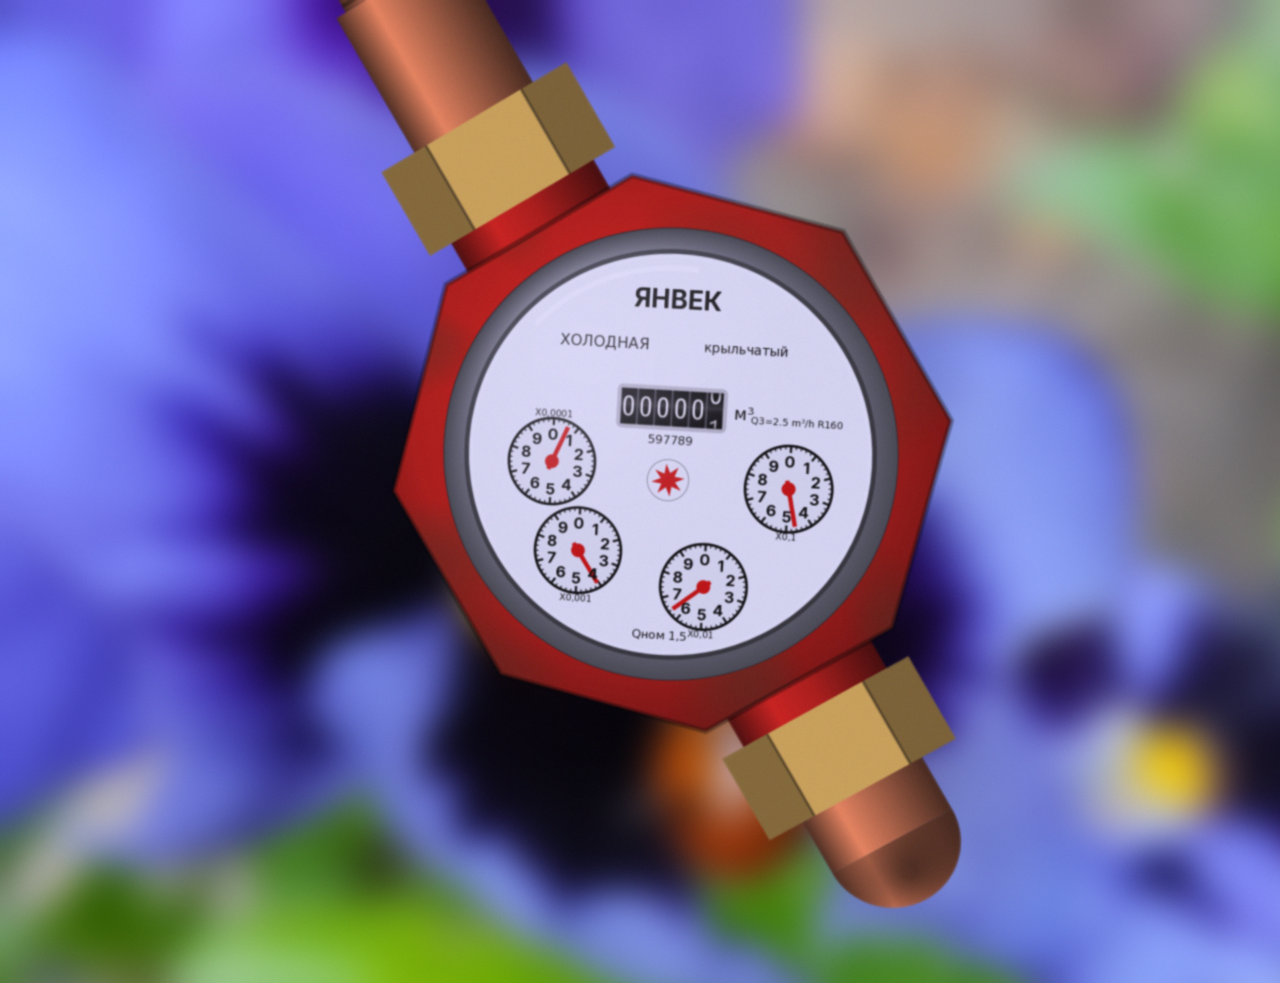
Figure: 0.4640 m³
